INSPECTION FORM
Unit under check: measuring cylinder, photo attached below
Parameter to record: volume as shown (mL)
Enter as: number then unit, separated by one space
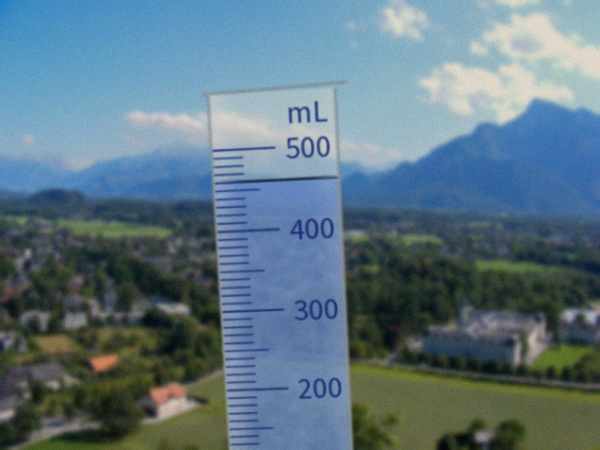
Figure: 460 mL
